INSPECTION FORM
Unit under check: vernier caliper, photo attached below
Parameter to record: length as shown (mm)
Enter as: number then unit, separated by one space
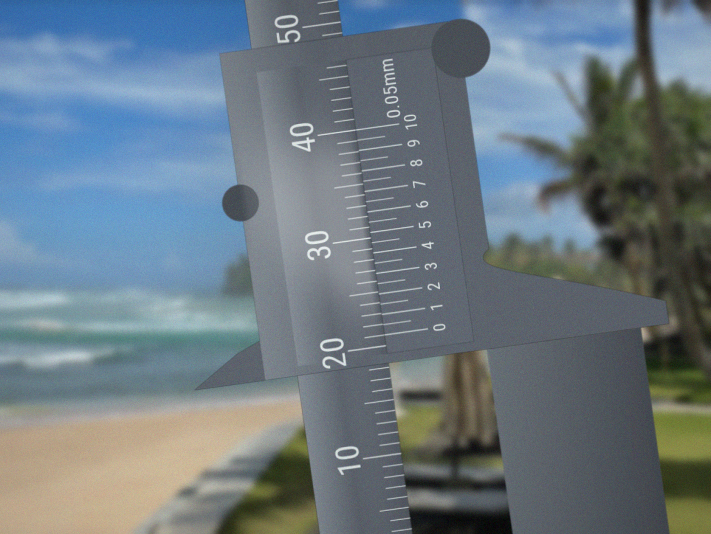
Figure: 21.0 mm
